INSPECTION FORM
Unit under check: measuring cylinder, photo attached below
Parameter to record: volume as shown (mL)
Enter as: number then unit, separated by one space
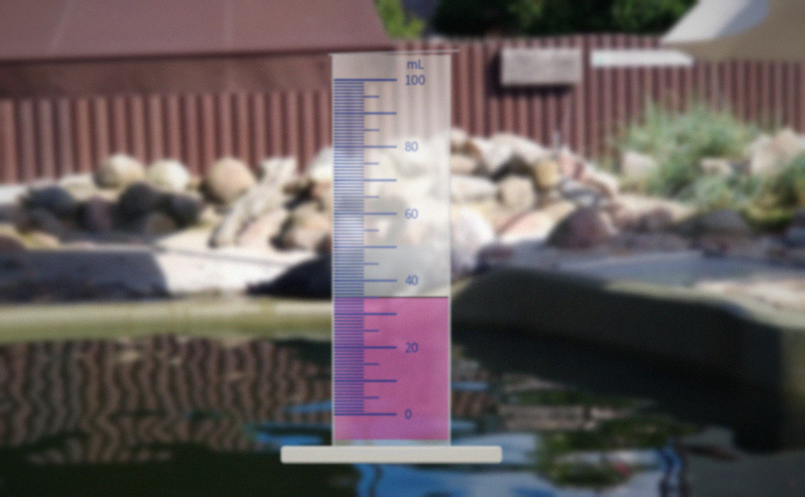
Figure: 35 mL
